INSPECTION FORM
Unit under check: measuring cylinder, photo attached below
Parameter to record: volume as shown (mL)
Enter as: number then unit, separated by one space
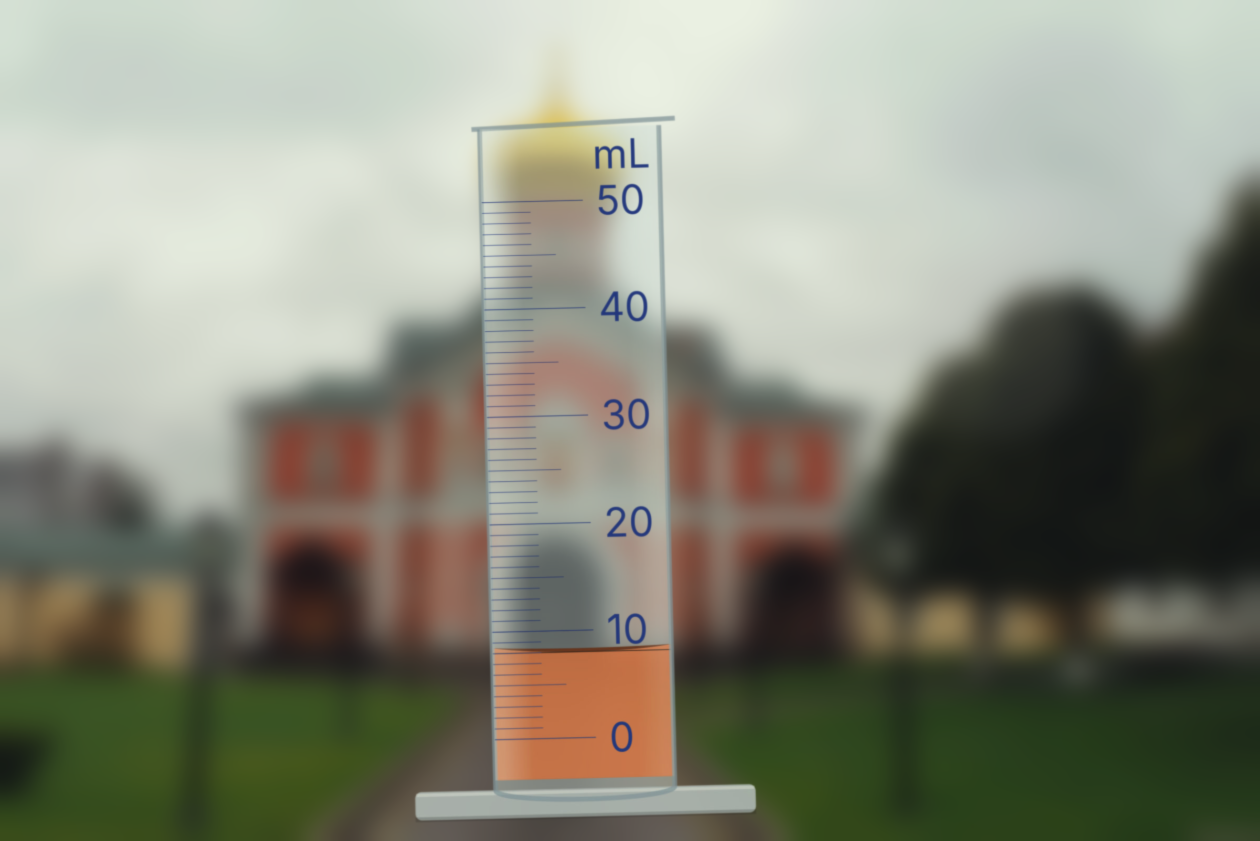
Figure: 8 mL
